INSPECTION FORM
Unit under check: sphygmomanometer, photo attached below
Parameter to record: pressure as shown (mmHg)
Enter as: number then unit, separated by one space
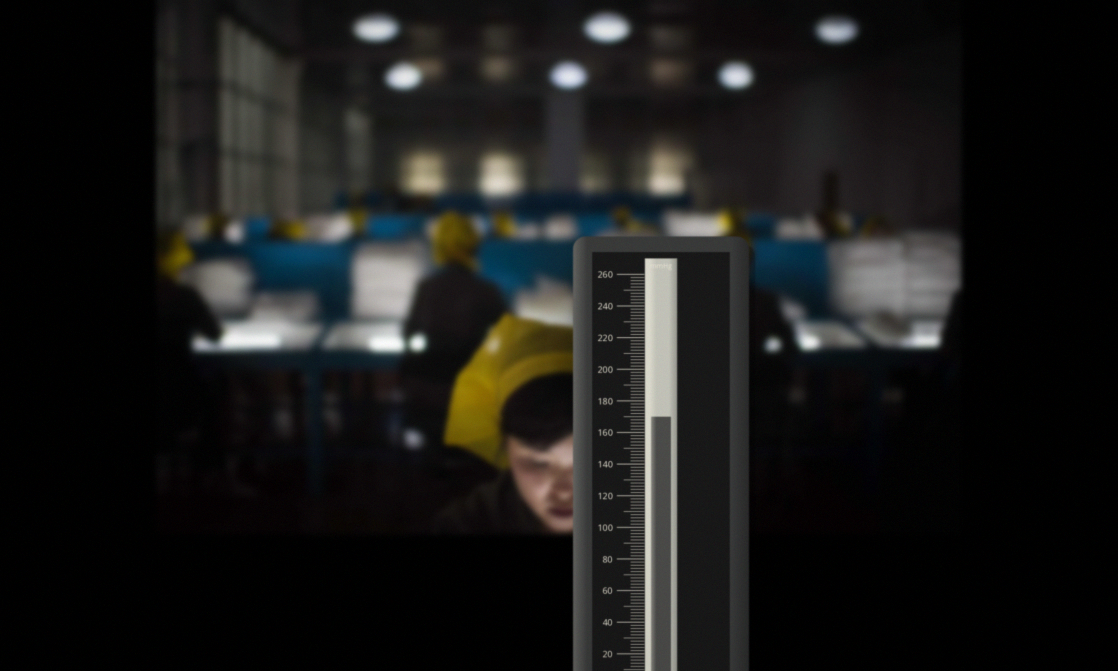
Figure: 170 mmHg
